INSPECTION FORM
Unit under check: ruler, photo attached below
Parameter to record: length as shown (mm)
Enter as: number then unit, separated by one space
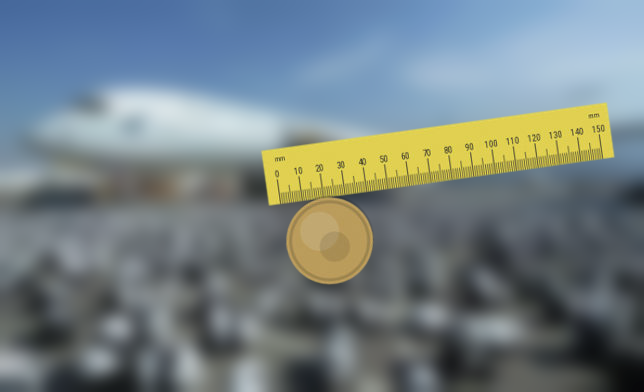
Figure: 40 mm
